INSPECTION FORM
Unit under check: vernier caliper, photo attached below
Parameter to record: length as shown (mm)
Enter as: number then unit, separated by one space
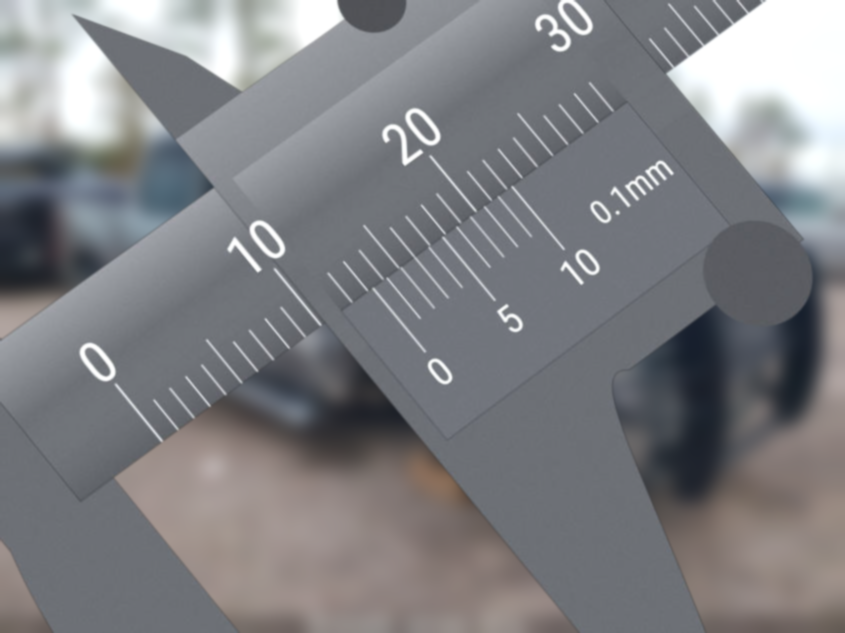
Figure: 13.3 mm
